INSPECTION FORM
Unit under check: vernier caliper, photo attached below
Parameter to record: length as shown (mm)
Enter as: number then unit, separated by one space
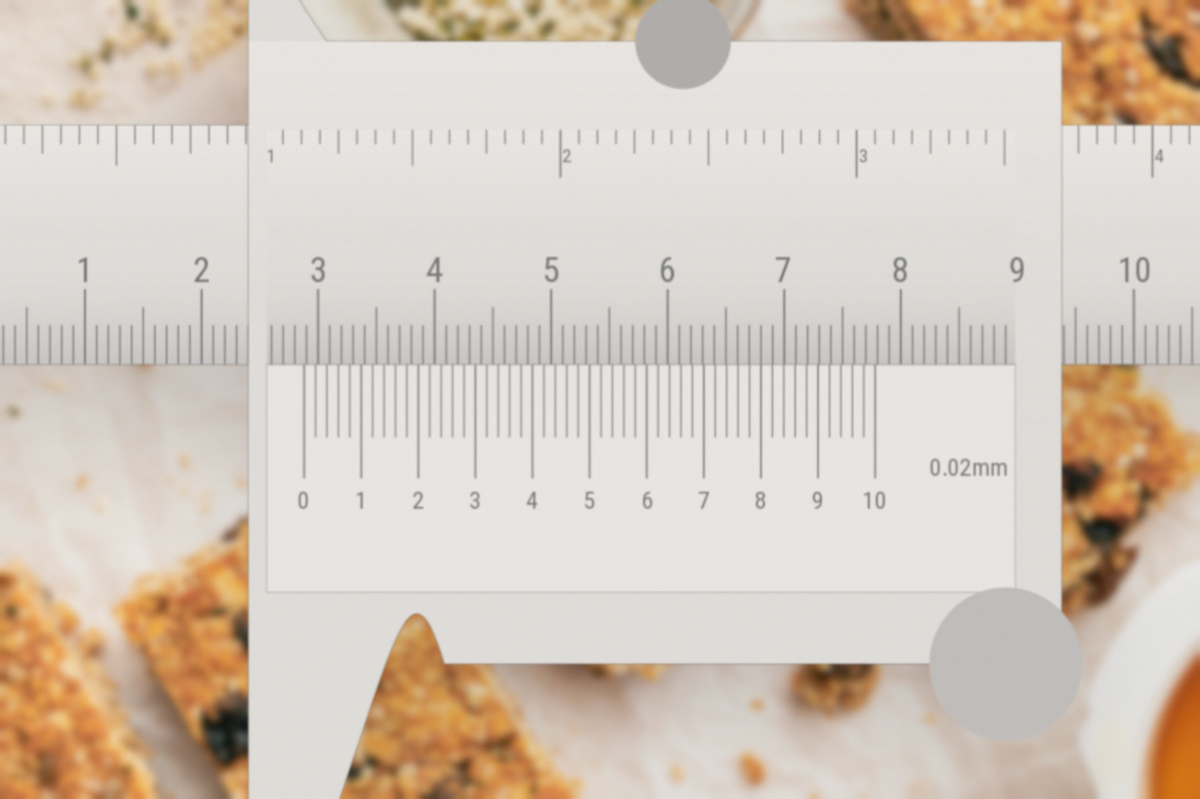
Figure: 28.8 mm
